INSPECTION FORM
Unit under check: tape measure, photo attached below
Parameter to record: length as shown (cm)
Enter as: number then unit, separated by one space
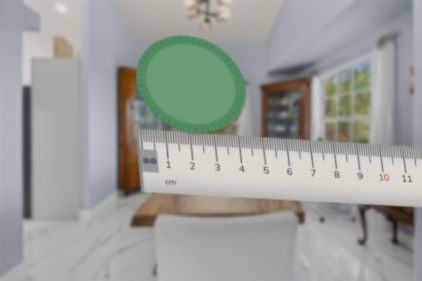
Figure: 4.5 cm
